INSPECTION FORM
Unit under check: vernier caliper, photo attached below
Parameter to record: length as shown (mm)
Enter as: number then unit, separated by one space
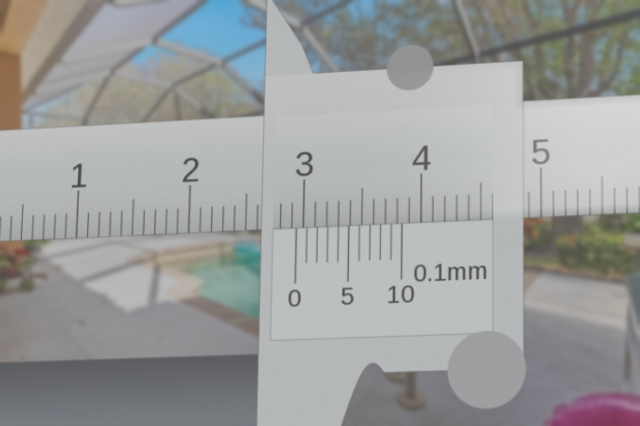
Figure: 29.4 mm
